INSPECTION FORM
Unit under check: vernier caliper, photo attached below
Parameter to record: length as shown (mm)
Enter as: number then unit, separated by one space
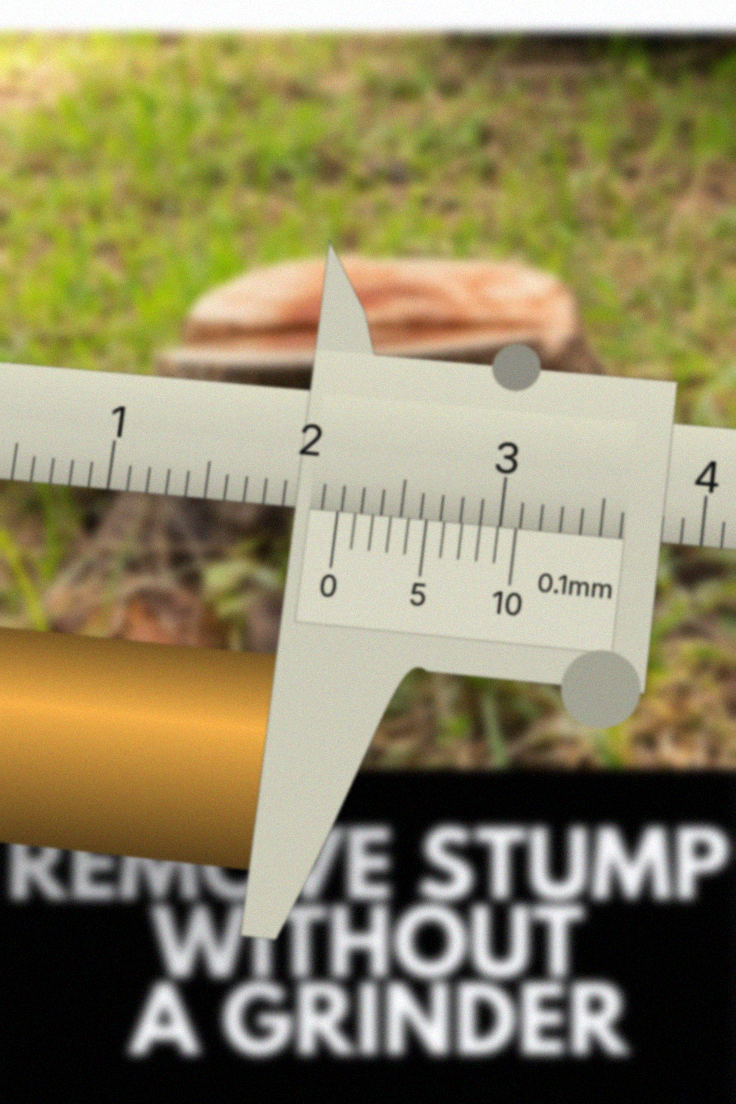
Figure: 21.8 mm
